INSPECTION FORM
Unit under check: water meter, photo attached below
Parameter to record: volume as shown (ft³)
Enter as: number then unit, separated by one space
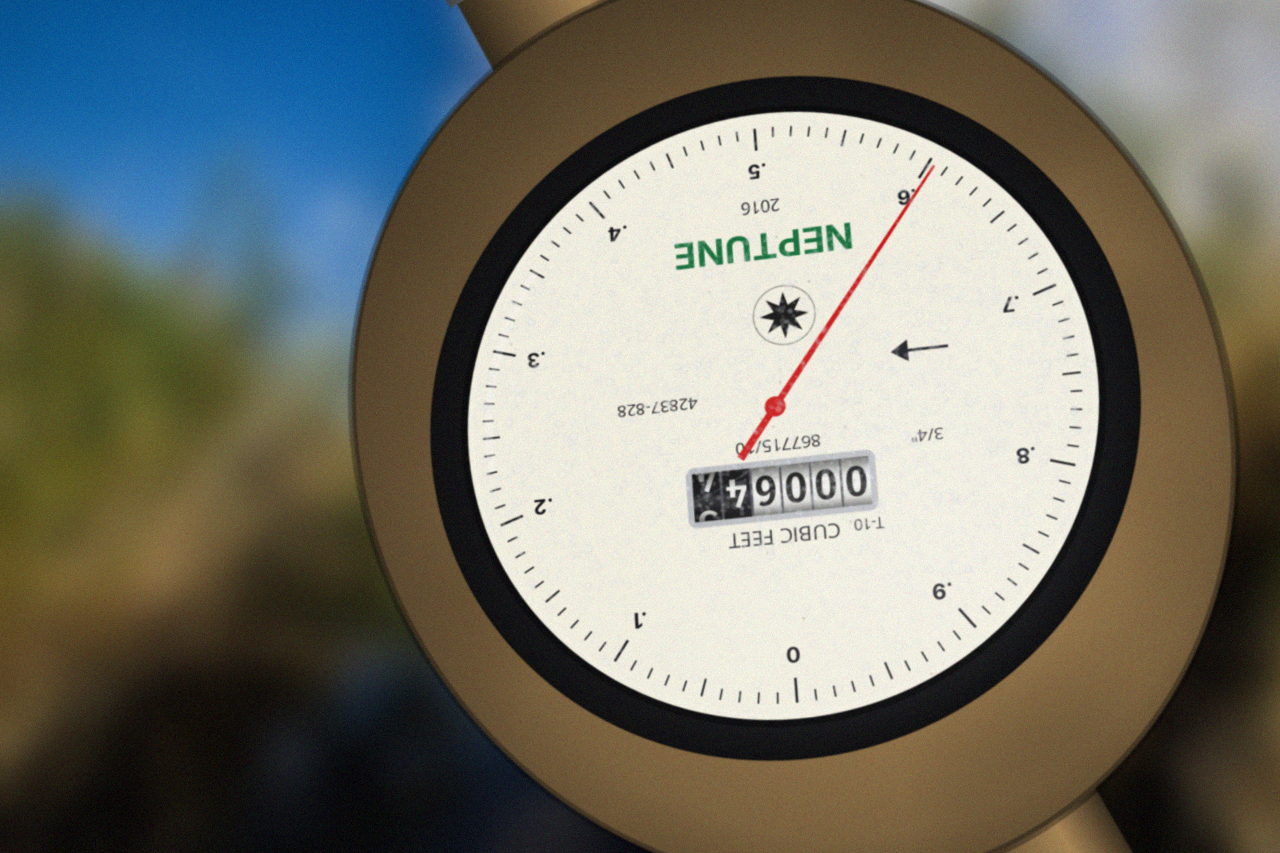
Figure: 643.60 ft³
